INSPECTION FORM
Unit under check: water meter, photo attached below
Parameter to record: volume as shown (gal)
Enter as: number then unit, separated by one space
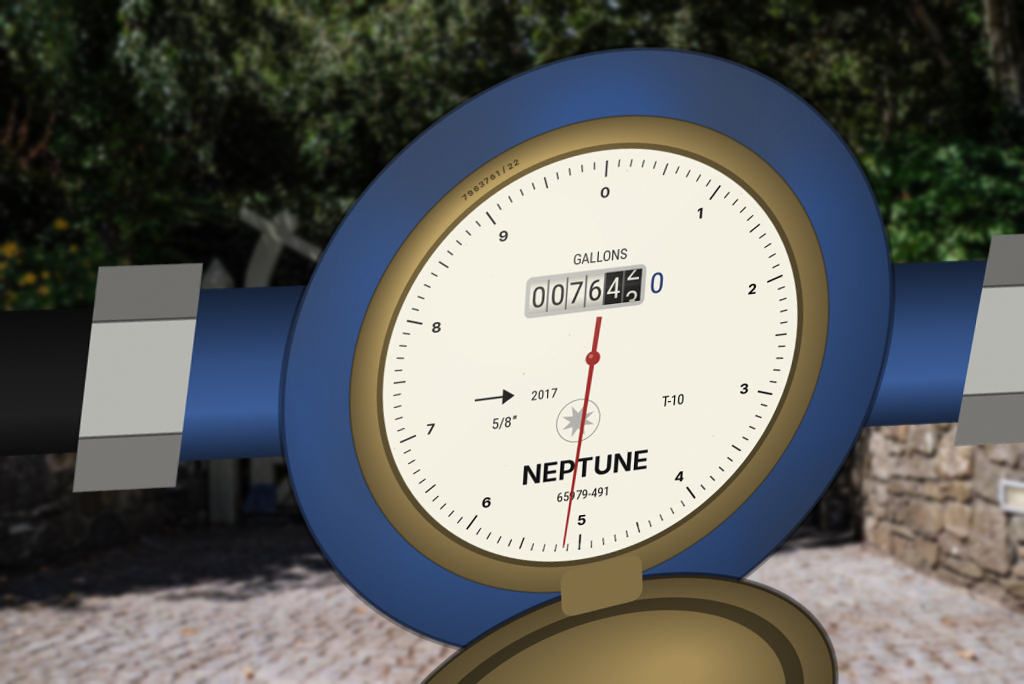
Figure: 76425.1 gal
